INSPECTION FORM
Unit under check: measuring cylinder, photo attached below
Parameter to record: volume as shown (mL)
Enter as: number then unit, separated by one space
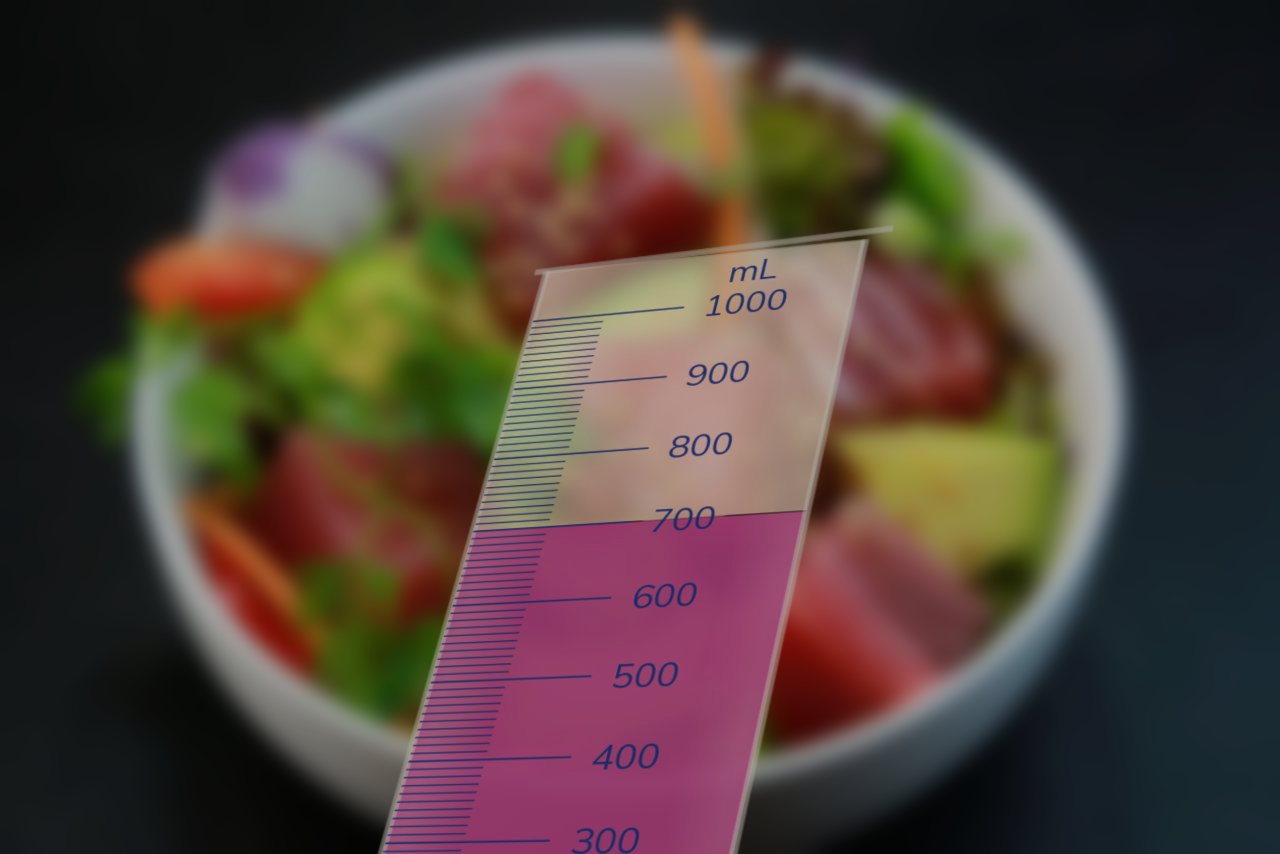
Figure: 700 mL
